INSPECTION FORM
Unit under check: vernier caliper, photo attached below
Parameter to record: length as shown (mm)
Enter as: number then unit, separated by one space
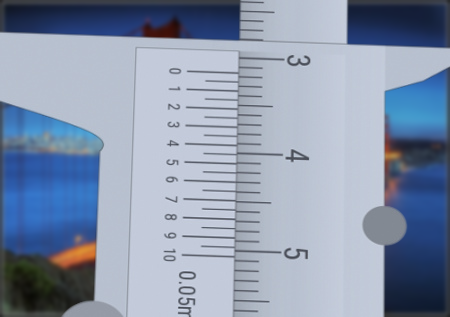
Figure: 31.6 mm
